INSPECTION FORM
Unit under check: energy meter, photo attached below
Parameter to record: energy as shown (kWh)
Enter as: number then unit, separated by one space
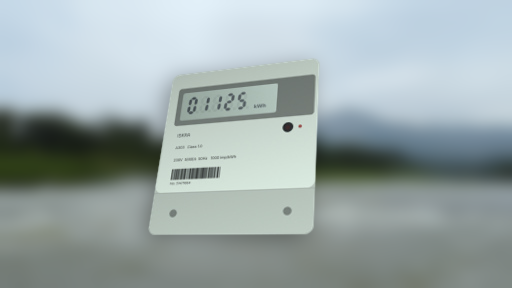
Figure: 1125 kWh
